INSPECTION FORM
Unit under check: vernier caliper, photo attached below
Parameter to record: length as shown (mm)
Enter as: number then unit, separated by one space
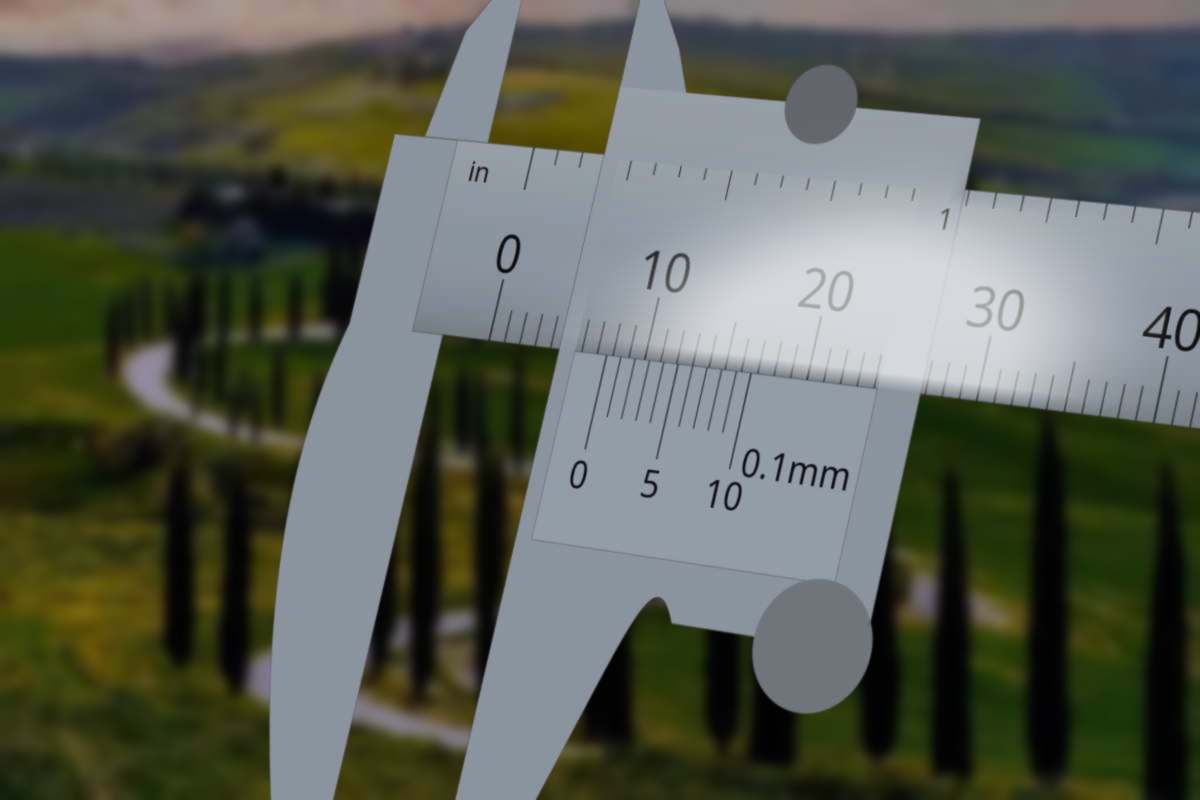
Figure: 7.6 mm
